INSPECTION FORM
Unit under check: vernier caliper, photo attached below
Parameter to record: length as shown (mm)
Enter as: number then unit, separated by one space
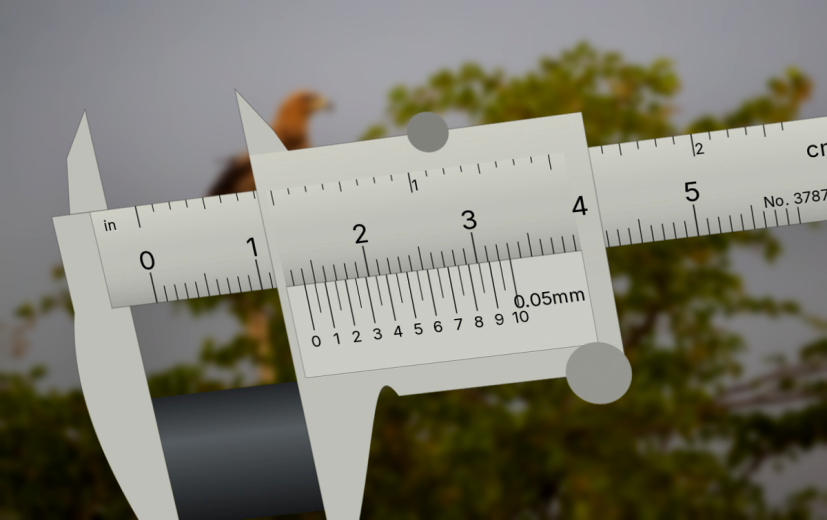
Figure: 14.0 mm
